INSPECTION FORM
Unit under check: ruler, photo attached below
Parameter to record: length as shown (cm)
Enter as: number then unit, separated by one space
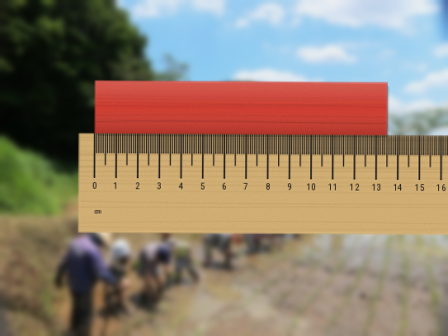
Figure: 13.5 cm
